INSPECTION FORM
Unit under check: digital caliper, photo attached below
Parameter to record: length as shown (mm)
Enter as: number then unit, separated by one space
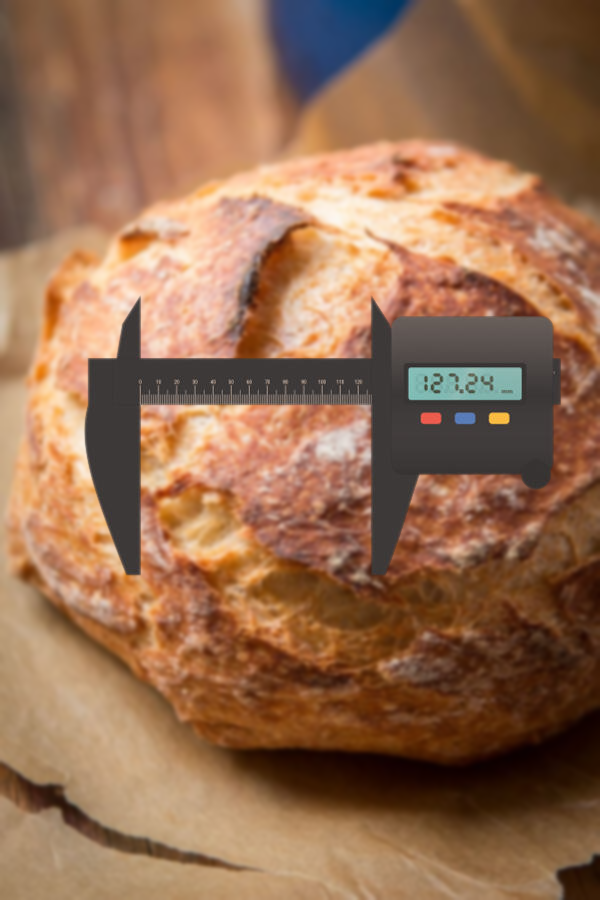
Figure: 127.24 mm
